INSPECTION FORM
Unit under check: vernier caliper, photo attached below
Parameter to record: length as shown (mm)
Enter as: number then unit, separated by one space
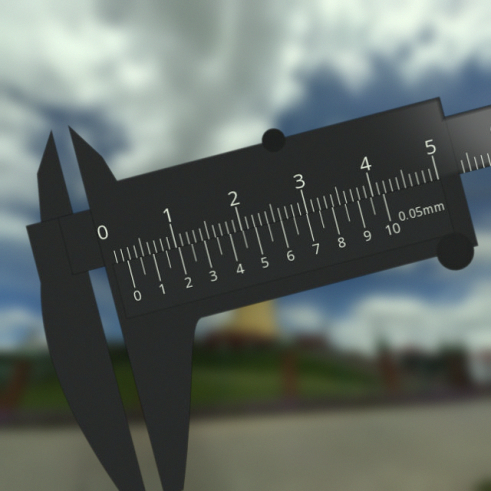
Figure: 2.6 mm
